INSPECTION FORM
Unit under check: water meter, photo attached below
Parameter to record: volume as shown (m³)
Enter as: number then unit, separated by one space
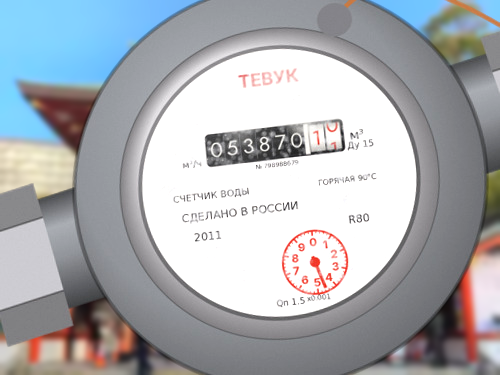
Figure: 53870.104 m³
